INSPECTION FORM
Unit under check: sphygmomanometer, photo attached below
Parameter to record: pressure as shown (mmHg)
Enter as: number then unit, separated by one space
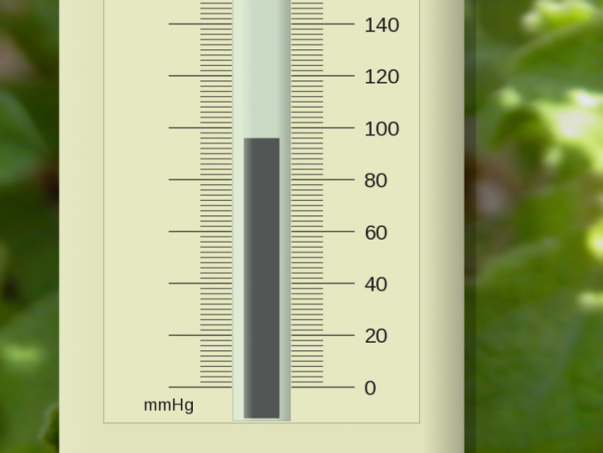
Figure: 96 mmHg
